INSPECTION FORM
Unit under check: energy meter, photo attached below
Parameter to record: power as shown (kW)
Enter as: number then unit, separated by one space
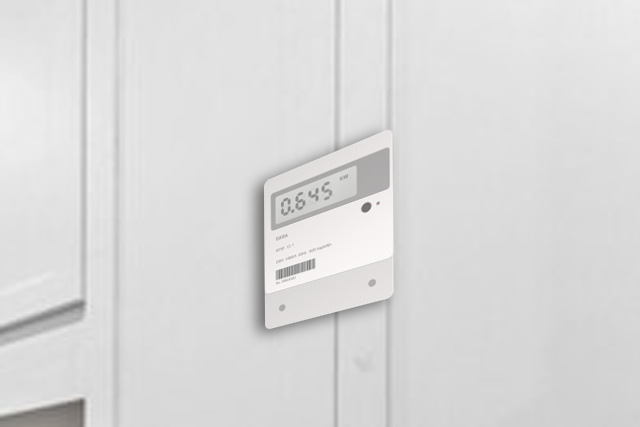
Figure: 0.645 kW
